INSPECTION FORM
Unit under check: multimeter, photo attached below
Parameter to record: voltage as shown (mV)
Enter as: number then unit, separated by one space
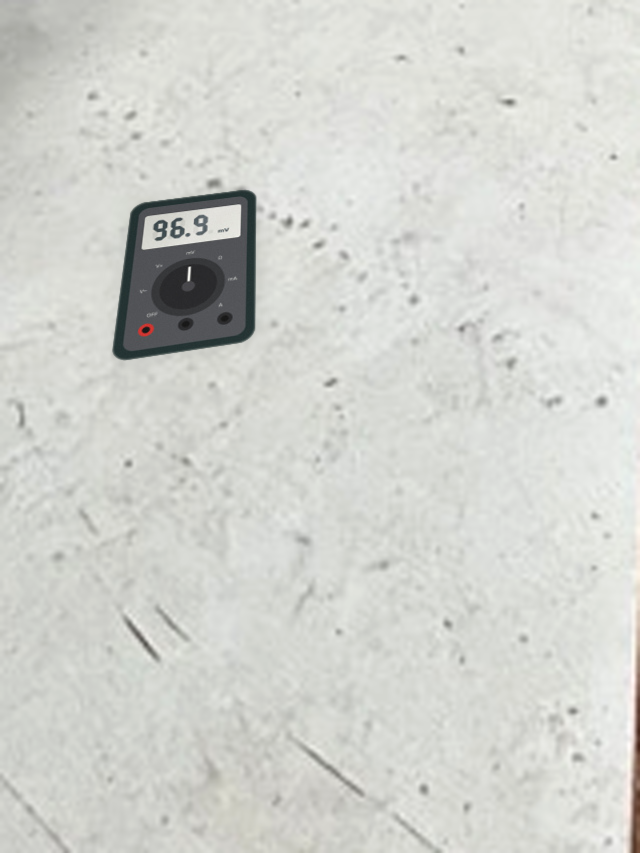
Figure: 96.9 mV
